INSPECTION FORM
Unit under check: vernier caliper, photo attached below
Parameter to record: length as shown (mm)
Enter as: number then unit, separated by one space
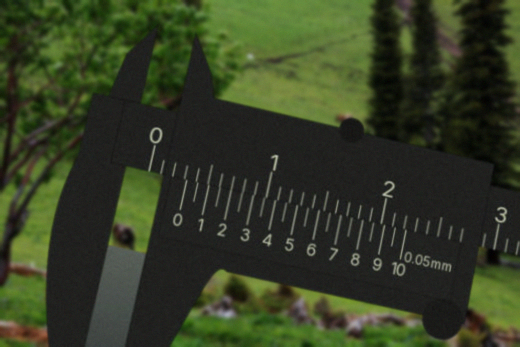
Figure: 3.2 mm
